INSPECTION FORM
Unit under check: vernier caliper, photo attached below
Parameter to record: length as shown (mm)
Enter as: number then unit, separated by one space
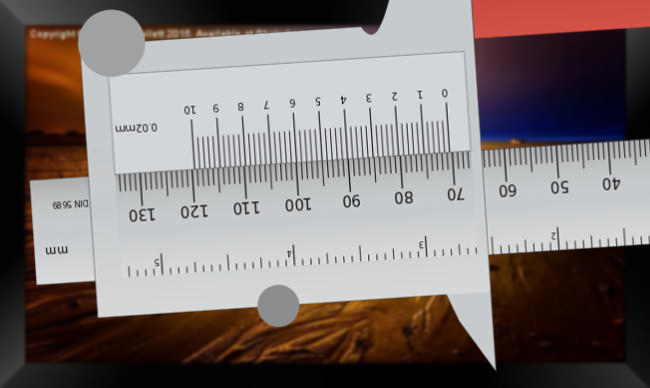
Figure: 70.5 mm
